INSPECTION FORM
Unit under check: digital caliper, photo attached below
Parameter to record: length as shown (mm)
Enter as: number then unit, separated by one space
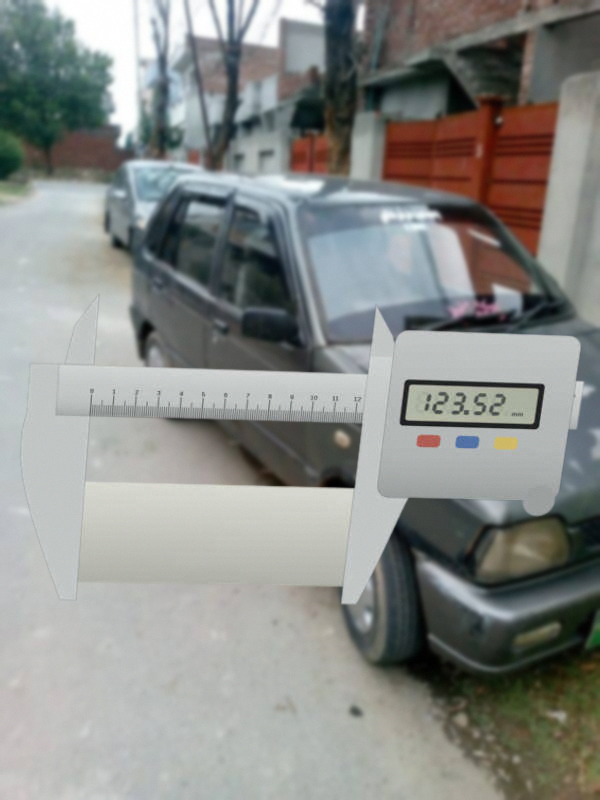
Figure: 123.52 mm
